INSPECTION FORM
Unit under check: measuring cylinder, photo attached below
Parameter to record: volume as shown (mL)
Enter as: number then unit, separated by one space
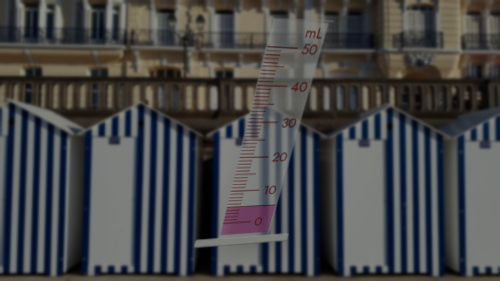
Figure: 5 mL
